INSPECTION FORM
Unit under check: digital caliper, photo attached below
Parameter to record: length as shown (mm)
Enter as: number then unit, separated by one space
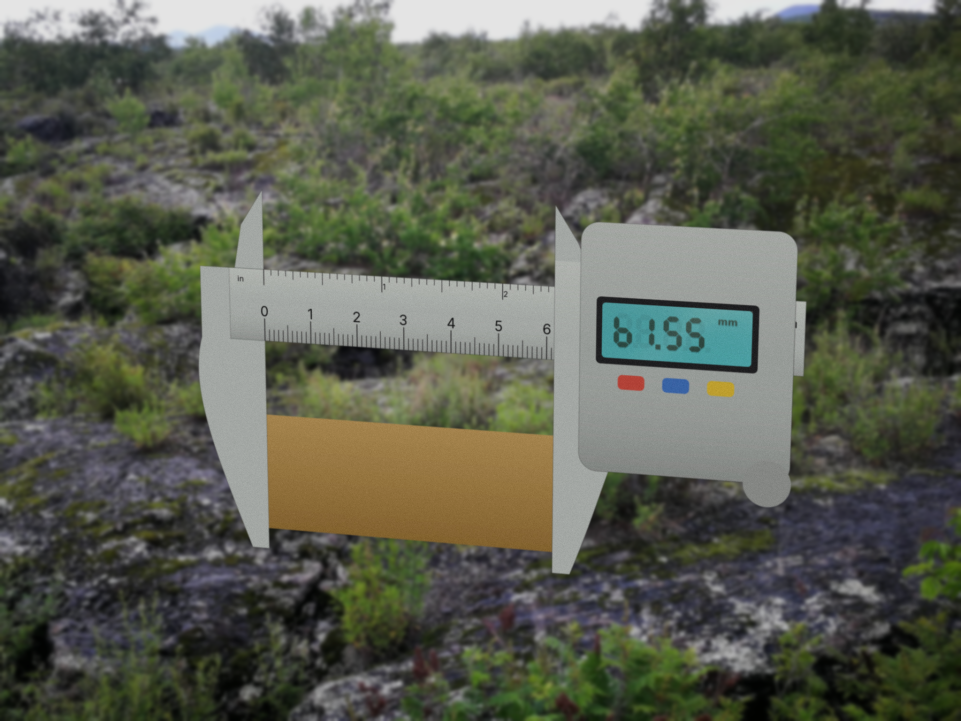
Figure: 61.55 mm
